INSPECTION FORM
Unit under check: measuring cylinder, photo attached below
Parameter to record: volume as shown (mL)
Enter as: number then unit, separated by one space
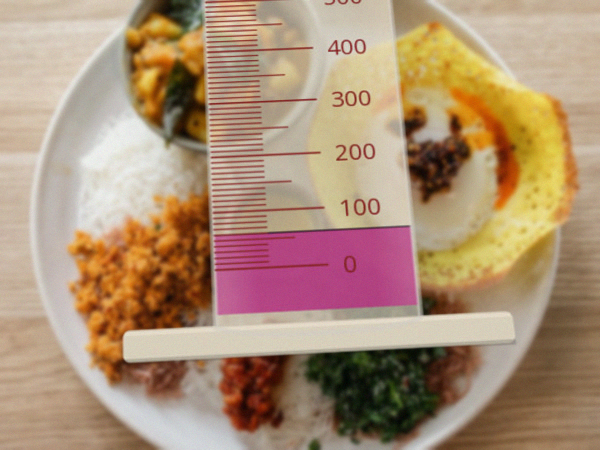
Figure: 60 mL
